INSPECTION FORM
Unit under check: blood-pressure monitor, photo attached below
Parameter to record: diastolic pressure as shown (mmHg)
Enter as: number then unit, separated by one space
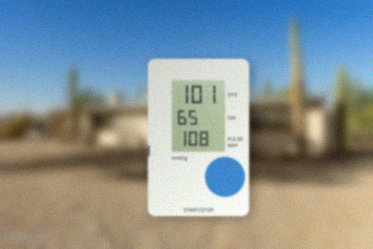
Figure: 65 mmHg
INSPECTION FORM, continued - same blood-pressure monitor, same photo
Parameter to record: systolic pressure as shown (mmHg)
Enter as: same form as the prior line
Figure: 101 mmHg
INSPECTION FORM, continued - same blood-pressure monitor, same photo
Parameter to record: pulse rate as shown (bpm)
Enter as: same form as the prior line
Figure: 108 bpm
